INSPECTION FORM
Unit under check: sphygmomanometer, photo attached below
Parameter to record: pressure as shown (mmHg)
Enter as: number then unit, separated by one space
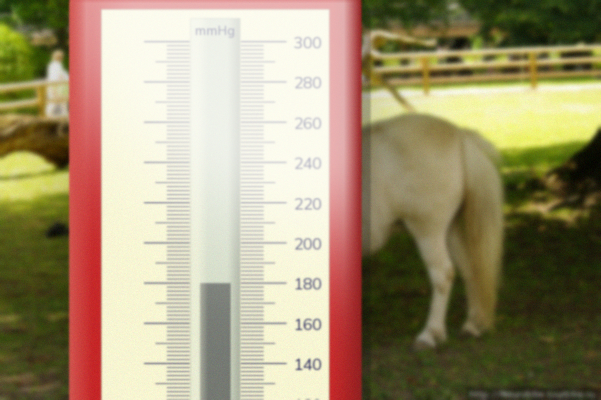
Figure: 180 mmHg
